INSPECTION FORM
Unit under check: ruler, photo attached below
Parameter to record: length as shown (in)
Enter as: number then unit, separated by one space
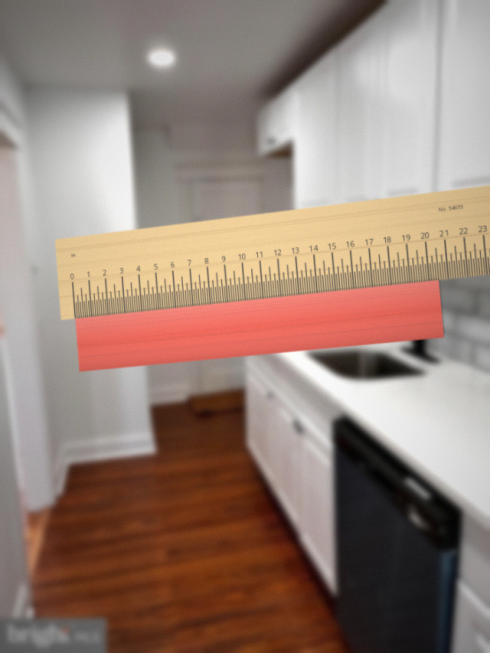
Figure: 20.5 in
